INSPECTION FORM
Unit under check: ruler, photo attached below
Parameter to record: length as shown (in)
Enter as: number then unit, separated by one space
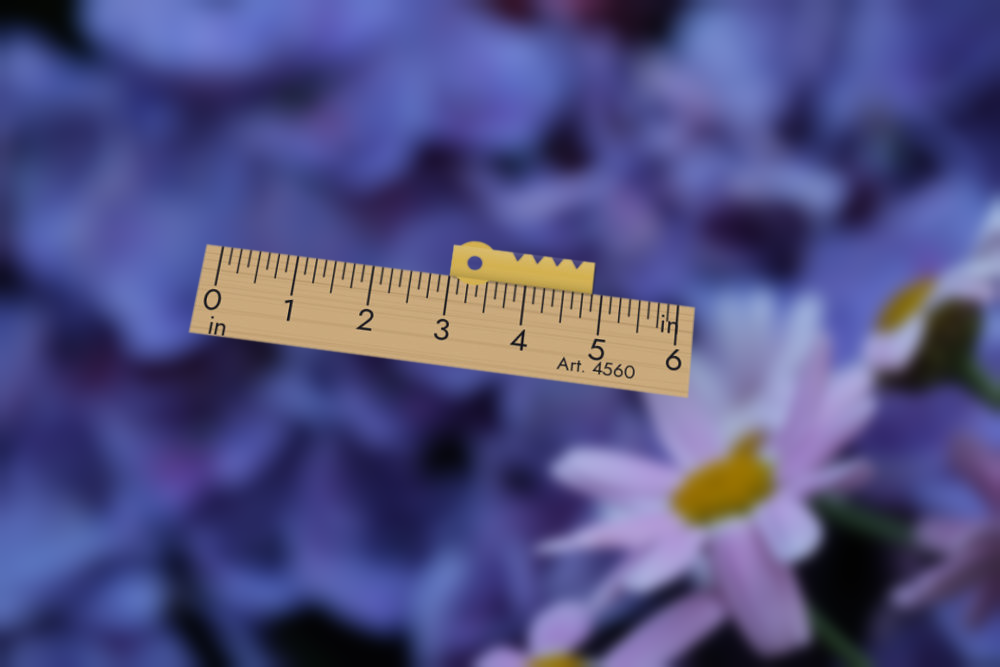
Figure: 1.875 in
